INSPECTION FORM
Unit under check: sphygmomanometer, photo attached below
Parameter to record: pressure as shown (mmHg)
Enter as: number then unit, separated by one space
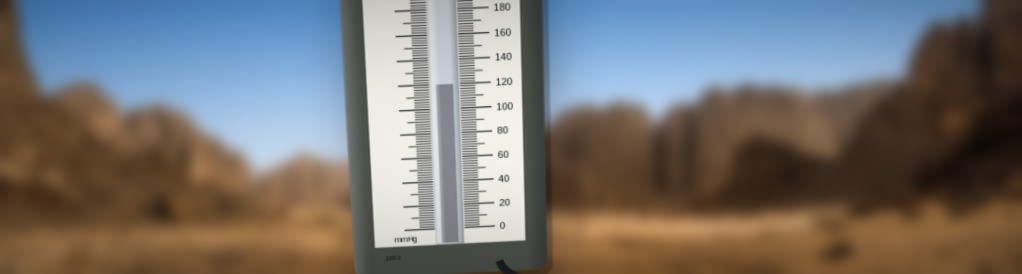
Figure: 120 mmHg
